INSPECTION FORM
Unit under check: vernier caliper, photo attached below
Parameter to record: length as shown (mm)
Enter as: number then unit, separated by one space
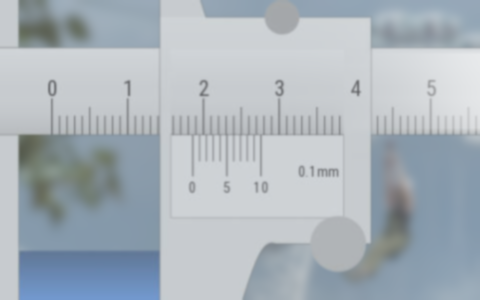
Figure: 18.6 mm
